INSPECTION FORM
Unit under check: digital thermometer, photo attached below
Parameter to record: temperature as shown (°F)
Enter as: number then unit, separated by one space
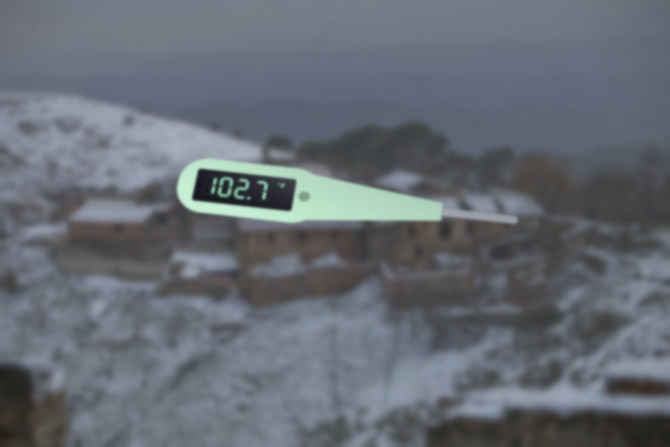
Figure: 102.7 °F
